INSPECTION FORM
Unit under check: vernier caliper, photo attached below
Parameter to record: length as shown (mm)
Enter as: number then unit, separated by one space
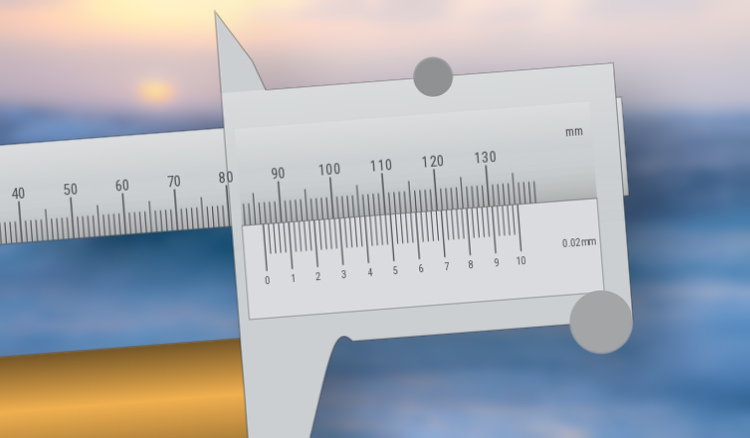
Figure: 86.5 mm
